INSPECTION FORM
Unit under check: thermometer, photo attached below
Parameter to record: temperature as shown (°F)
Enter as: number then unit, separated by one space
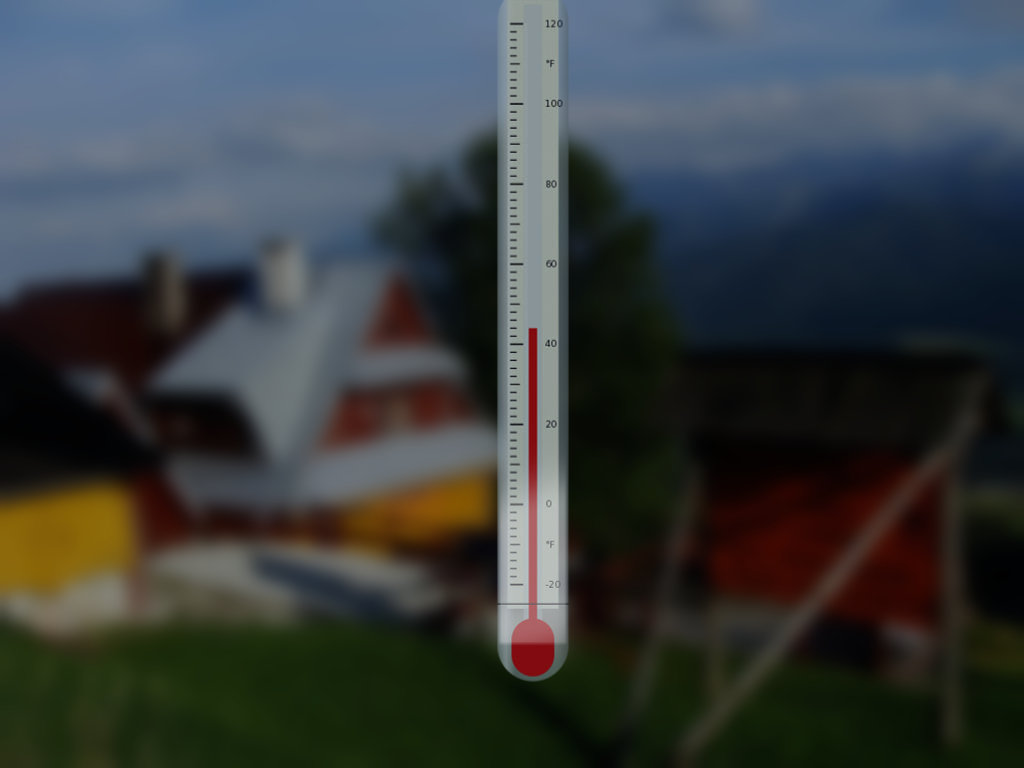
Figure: 44 °F
